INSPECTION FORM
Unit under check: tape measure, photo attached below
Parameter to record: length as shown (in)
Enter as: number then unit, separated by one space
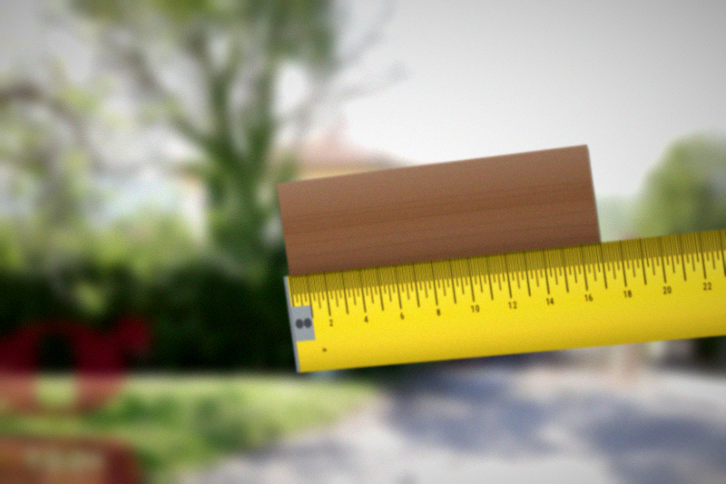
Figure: 17 in
